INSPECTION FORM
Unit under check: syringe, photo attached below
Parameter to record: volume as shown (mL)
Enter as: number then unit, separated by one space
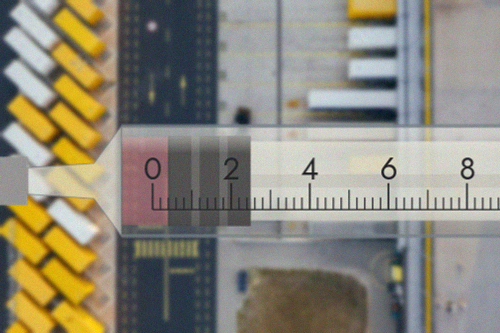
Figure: 0.4 mL
